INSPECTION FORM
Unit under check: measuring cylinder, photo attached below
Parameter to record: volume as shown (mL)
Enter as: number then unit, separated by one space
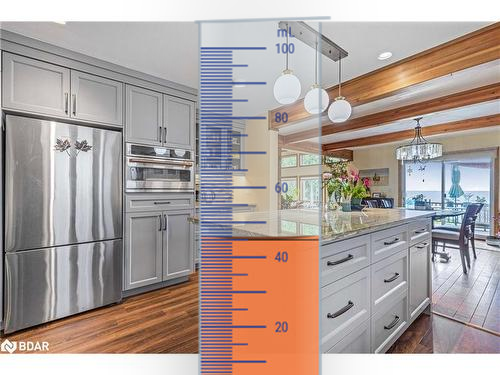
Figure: 45 mL
